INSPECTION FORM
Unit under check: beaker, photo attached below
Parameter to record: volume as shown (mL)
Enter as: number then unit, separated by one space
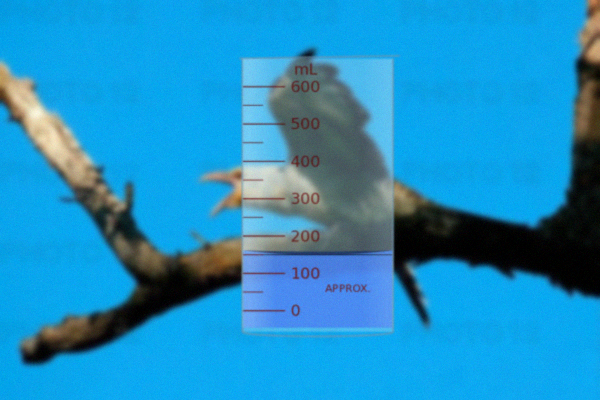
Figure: 150 mL
